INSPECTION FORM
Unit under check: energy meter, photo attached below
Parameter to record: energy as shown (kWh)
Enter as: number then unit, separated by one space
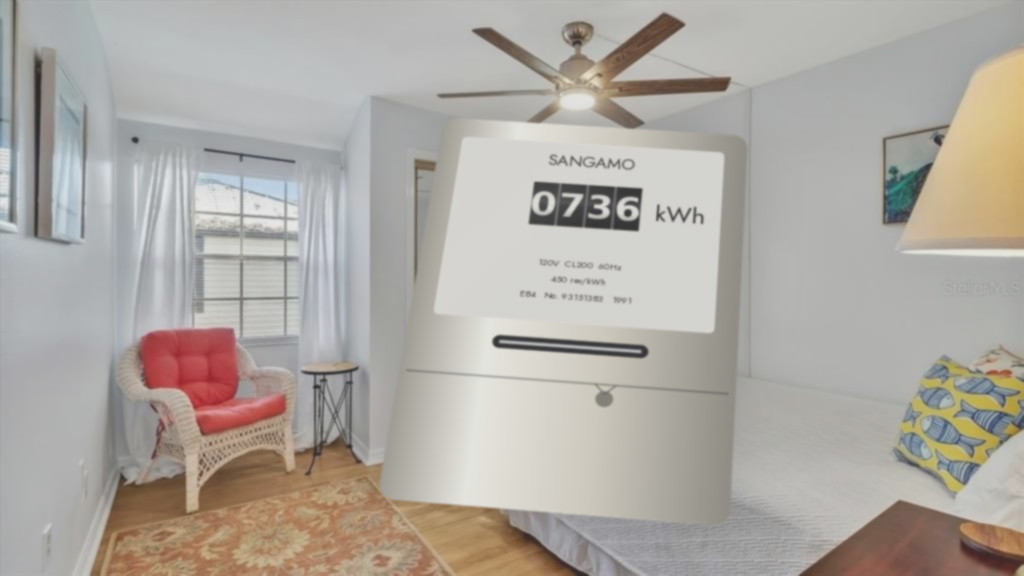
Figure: 736 kWh
